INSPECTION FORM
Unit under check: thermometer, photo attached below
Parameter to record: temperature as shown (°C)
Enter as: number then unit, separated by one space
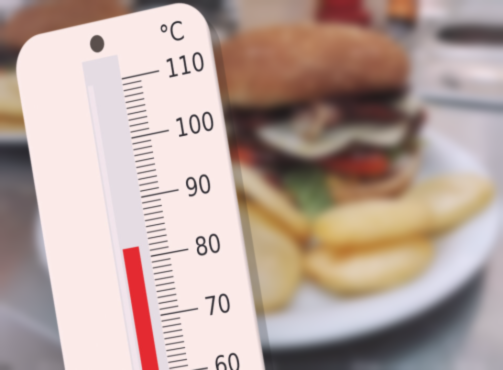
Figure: 82 °C
